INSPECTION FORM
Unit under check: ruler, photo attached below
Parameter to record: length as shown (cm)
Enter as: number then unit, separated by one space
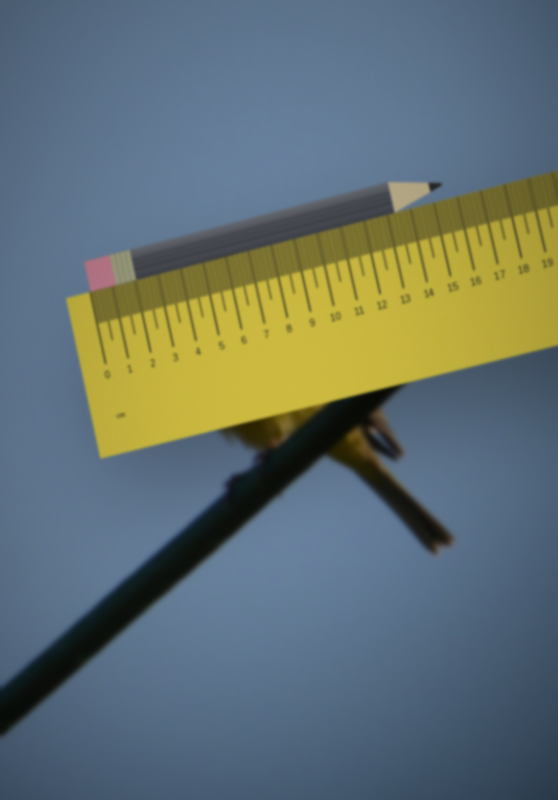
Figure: 15.5 cm
